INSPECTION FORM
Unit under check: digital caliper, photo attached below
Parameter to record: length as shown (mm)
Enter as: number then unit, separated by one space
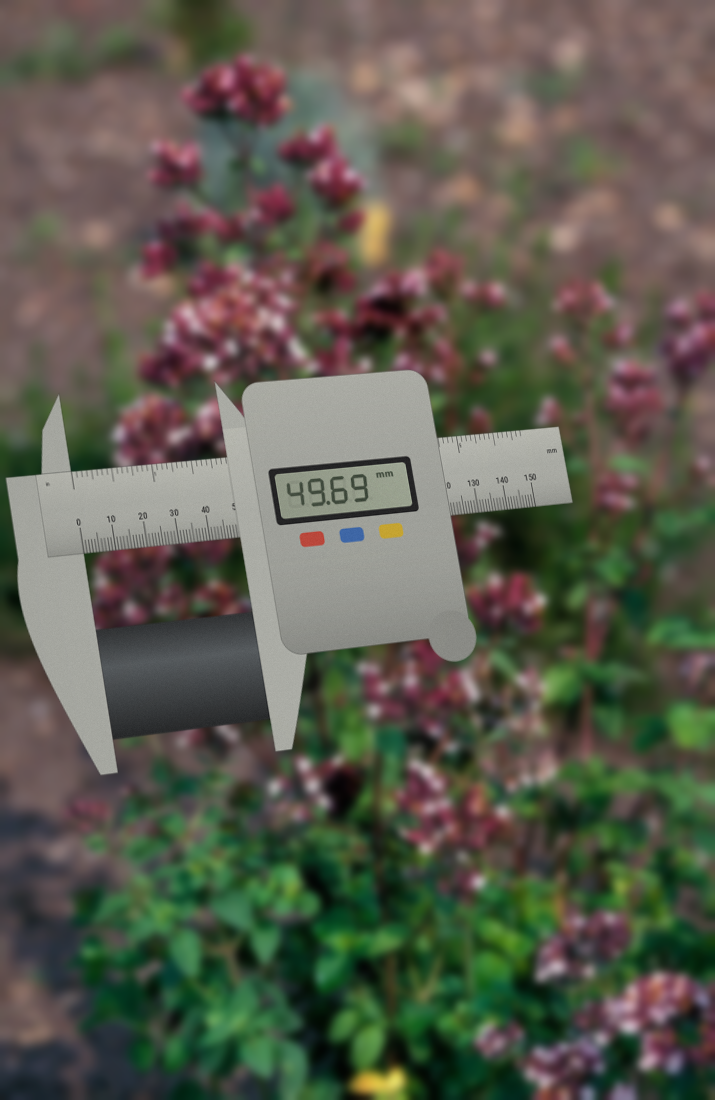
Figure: 49.69 mm
